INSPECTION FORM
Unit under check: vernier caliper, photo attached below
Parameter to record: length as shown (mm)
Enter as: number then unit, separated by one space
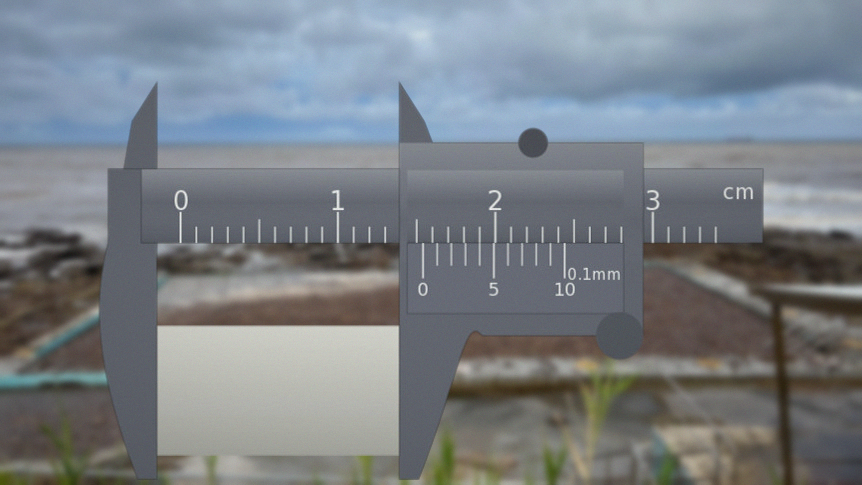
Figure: 15.4 mm
